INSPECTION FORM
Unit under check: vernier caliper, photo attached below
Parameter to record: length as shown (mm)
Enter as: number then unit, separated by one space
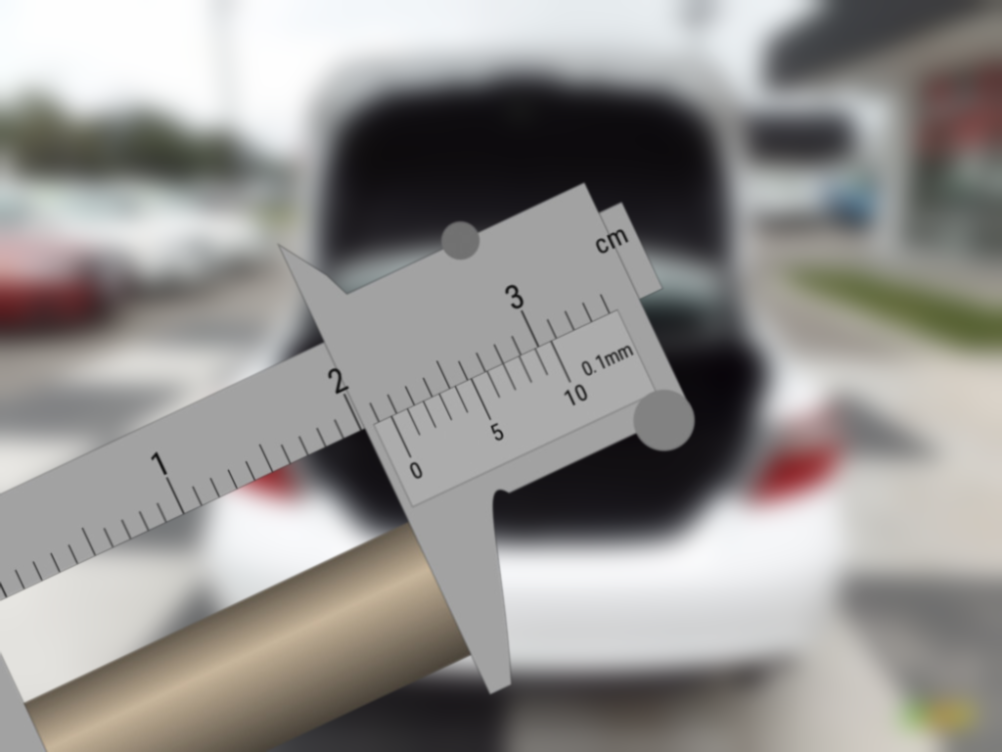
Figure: 21.7 mm
